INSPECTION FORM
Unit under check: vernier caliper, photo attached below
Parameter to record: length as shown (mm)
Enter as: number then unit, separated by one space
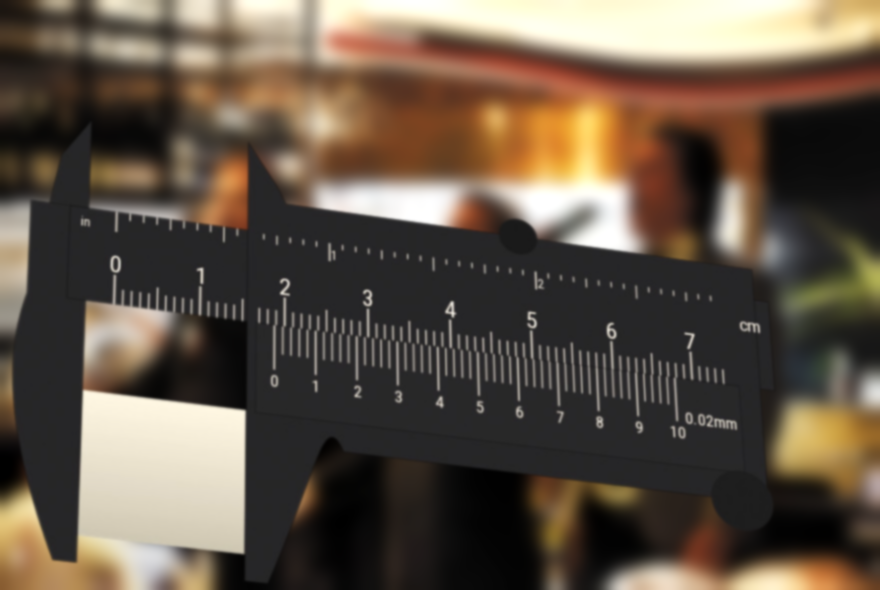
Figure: 18.8 mm
